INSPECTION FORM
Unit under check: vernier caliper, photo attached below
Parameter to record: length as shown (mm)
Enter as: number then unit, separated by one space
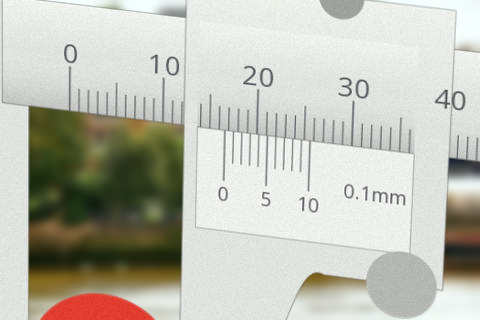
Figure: 16.6 mm
